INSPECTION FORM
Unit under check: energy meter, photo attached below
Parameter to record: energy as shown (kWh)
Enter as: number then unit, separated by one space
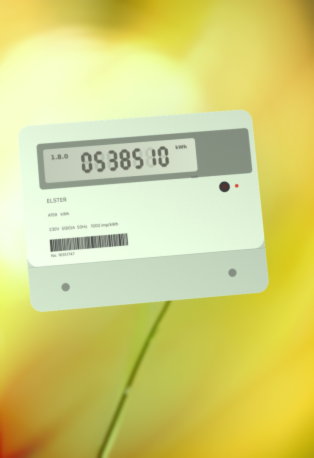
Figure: 538510 kWh
